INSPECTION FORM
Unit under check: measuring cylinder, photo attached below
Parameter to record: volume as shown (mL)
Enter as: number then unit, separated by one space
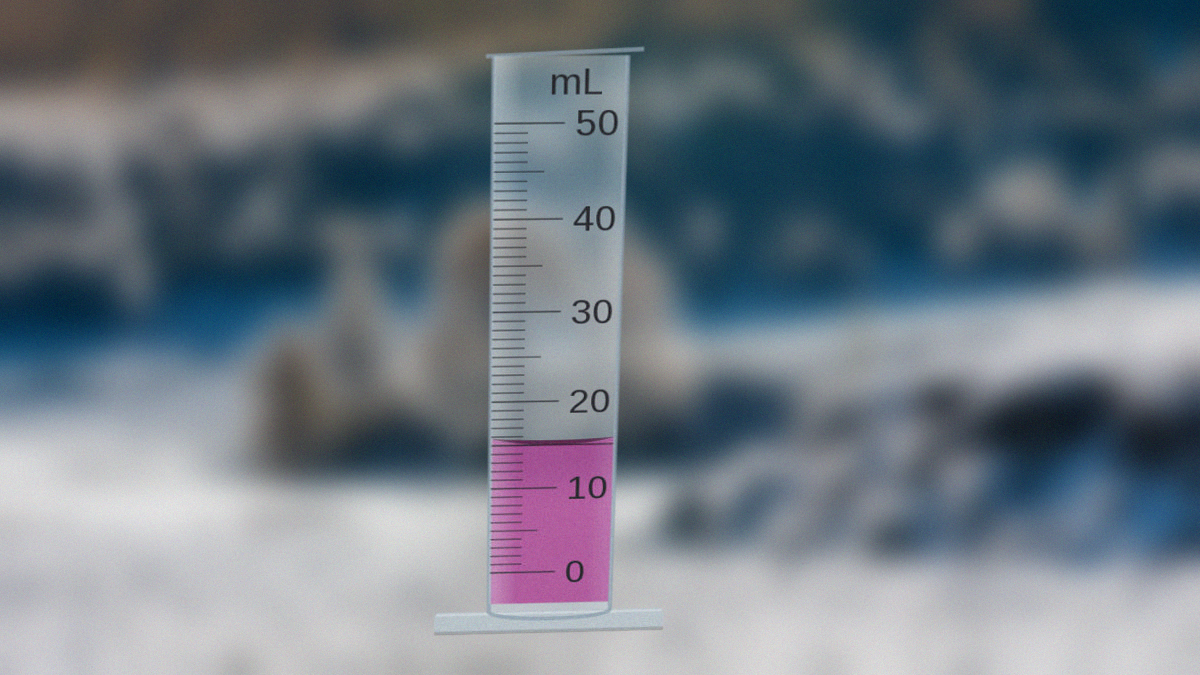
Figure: 15 mL
